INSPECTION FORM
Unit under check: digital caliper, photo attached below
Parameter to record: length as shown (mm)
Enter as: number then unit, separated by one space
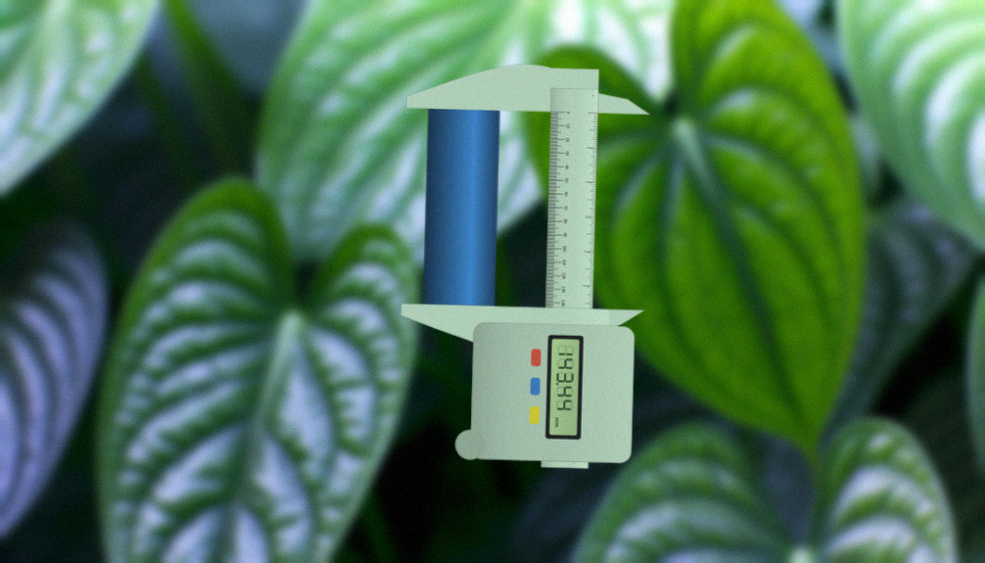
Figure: 143.44 mm
